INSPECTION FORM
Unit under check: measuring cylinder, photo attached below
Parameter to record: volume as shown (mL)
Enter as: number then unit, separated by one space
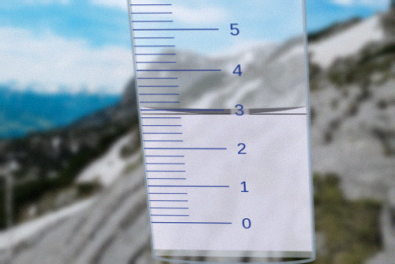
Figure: 2.9 mL
